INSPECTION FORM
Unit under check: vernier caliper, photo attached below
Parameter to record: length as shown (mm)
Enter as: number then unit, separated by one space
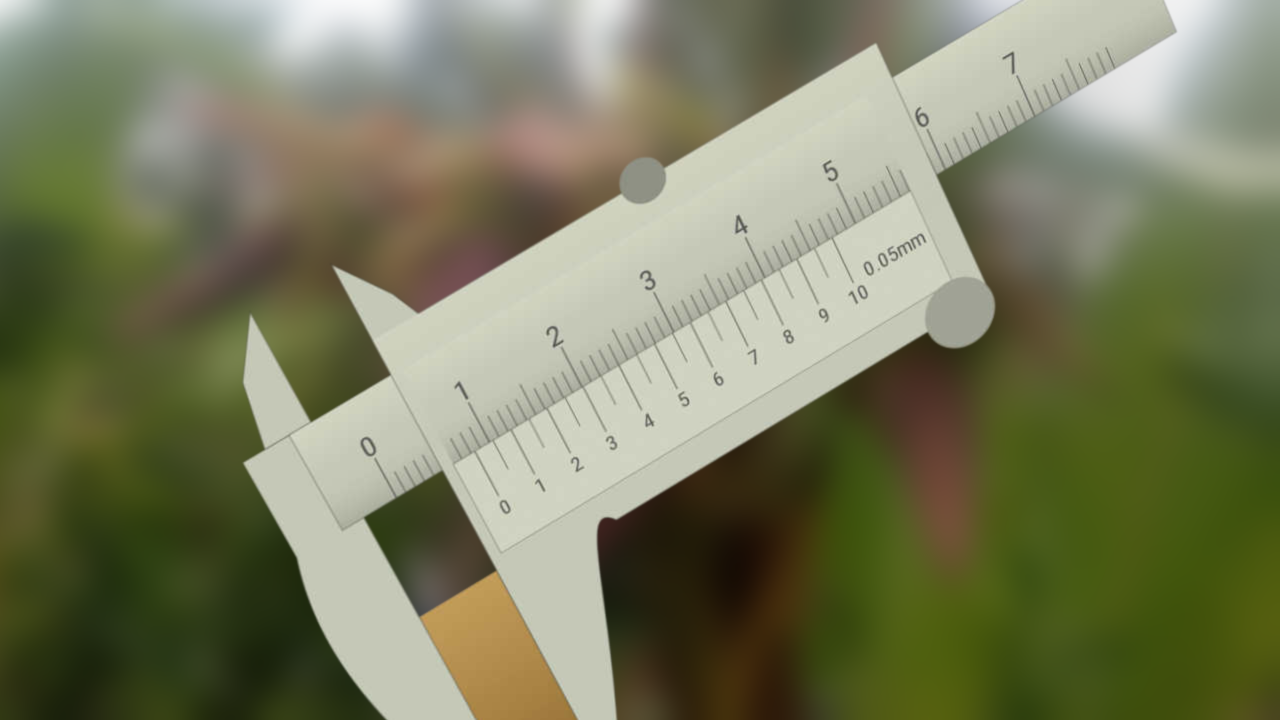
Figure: 8.4 mm
